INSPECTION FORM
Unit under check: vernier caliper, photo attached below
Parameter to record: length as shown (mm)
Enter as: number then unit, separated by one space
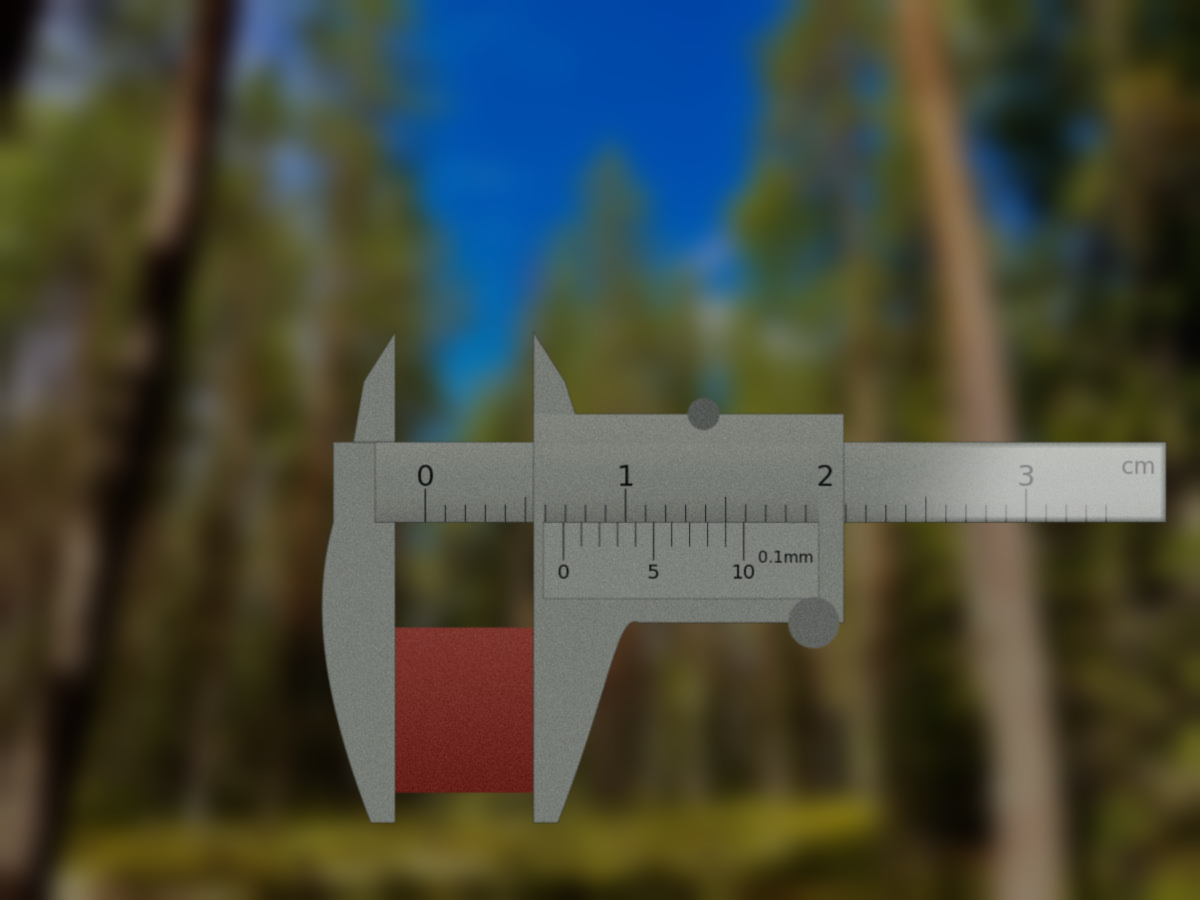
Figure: 6.9 mm
